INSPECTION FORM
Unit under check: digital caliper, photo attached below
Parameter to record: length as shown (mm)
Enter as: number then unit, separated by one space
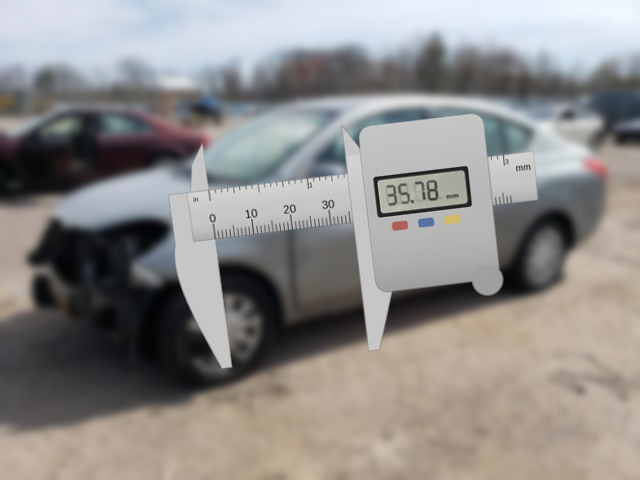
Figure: 35.78 mm
